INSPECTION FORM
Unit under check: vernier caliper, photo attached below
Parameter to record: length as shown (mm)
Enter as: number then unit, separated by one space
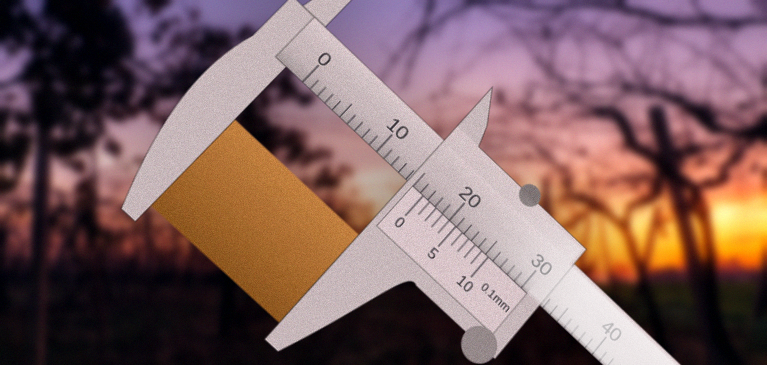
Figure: 16.4 mm
